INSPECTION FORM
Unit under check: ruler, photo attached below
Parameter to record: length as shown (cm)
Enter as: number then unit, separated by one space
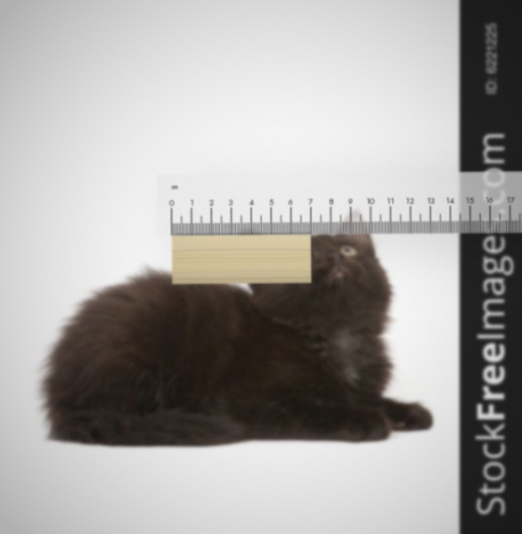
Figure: 7 cm
